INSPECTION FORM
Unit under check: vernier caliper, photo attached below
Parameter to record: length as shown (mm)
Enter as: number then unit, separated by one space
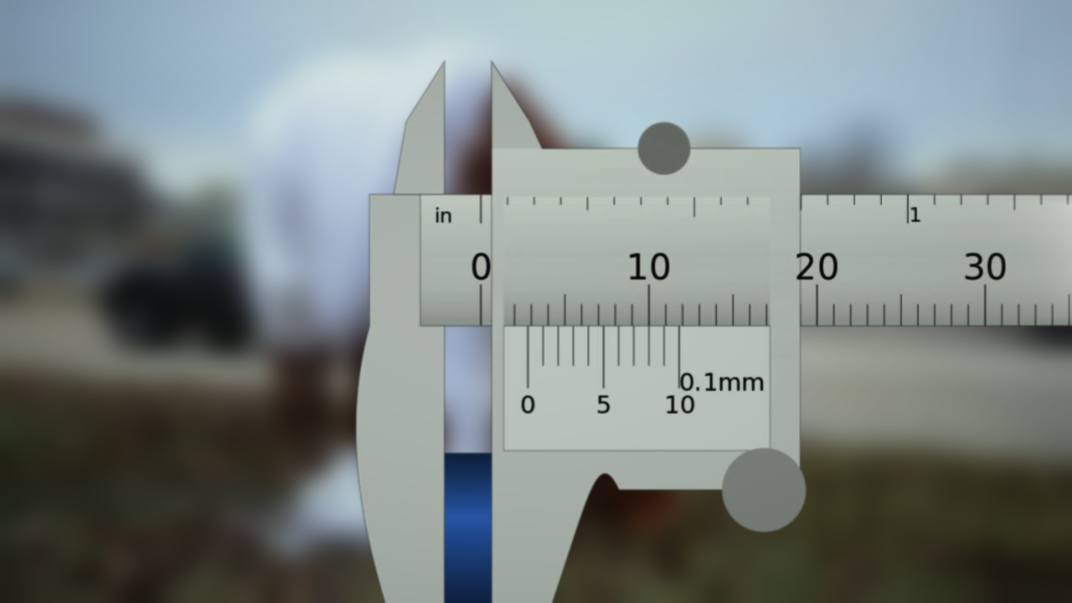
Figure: 2.8 mm
